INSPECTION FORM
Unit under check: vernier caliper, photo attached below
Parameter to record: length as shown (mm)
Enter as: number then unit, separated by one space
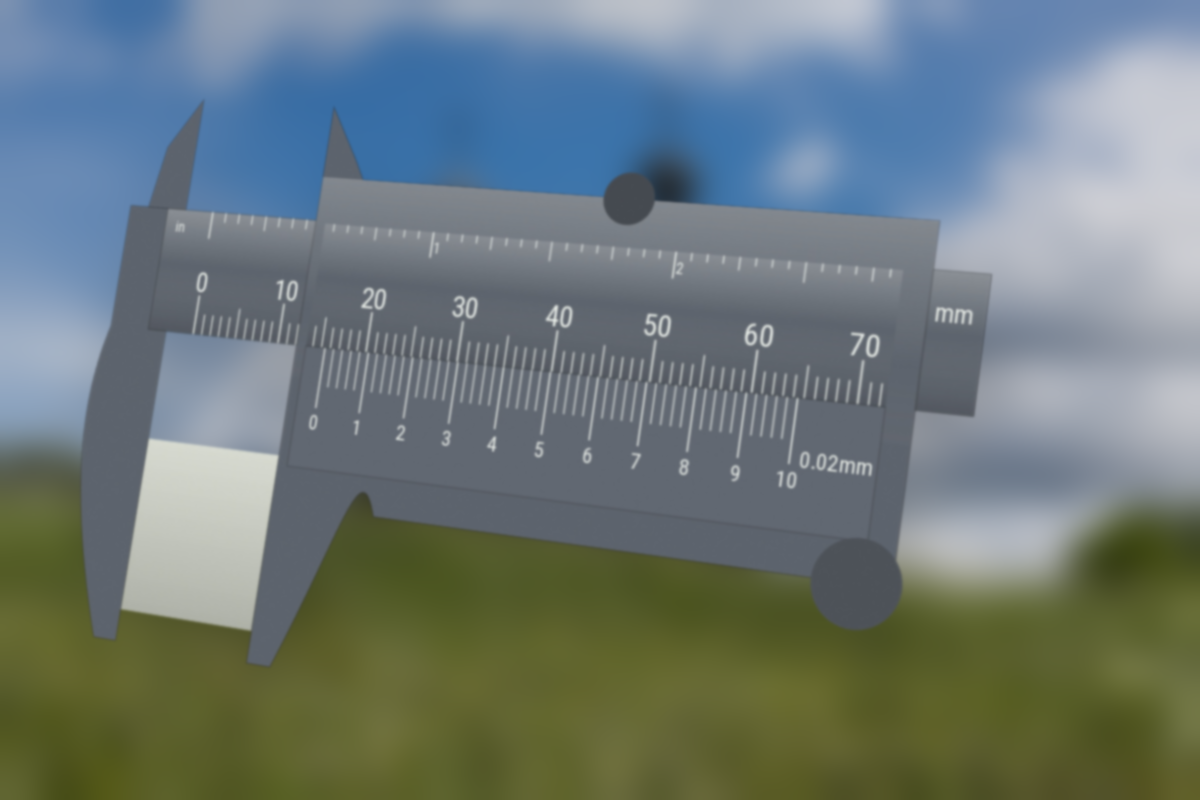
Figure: 15.4 mm
